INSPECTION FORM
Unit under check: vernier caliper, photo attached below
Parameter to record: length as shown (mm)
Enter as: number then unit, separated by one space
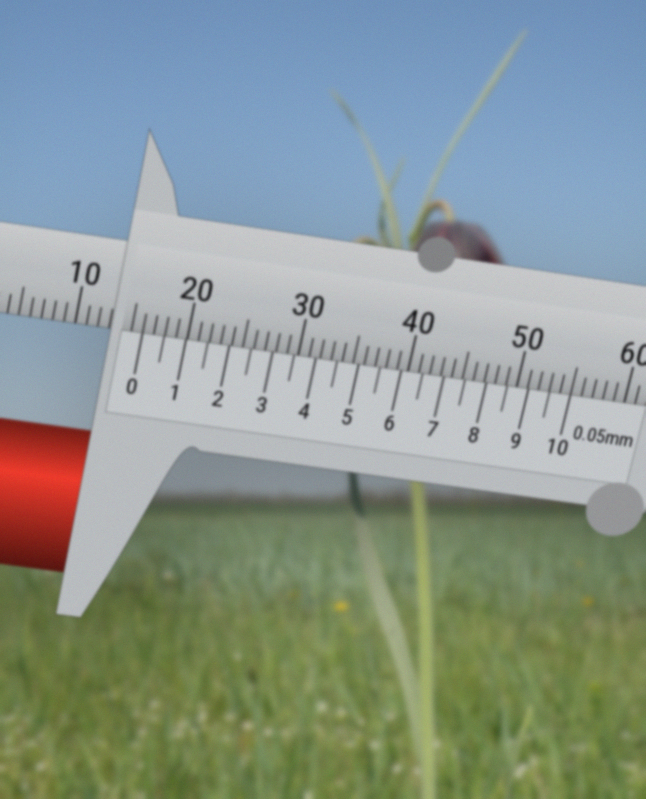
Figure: 16.0 mm
